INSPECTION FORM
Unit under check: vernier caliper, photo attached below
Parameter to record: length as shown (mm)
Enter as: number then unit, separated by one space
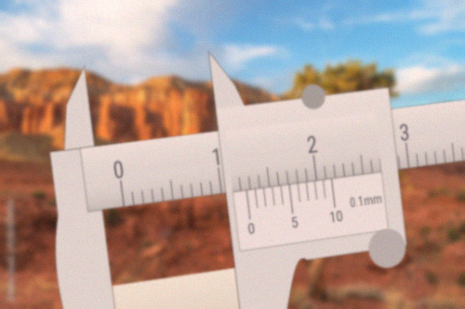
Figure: 12.6 mm
